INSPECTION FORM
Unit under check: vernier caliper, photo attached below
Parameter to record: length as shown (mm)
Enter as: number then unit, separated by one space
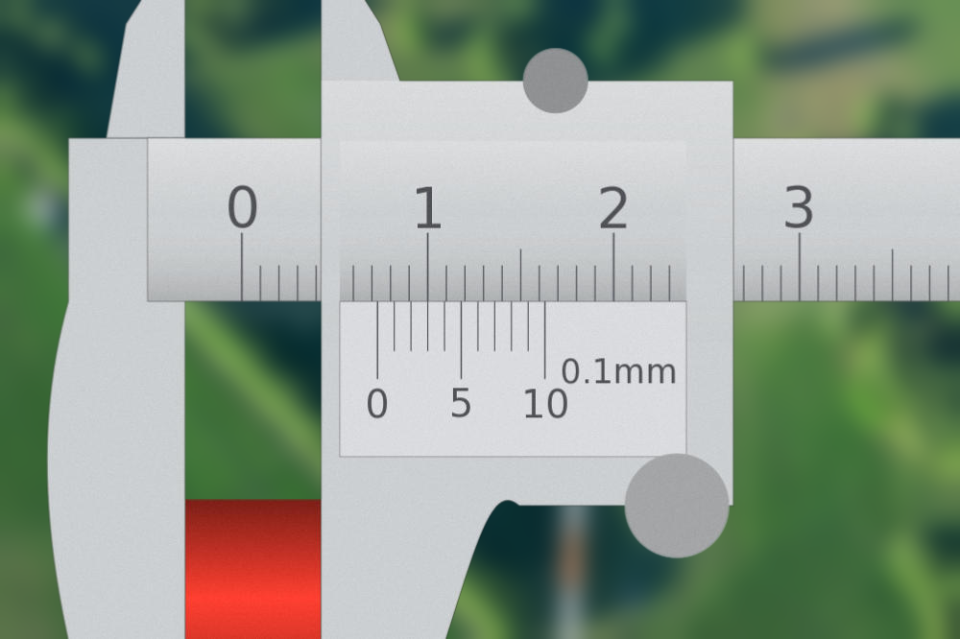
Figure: 7.3 mm
